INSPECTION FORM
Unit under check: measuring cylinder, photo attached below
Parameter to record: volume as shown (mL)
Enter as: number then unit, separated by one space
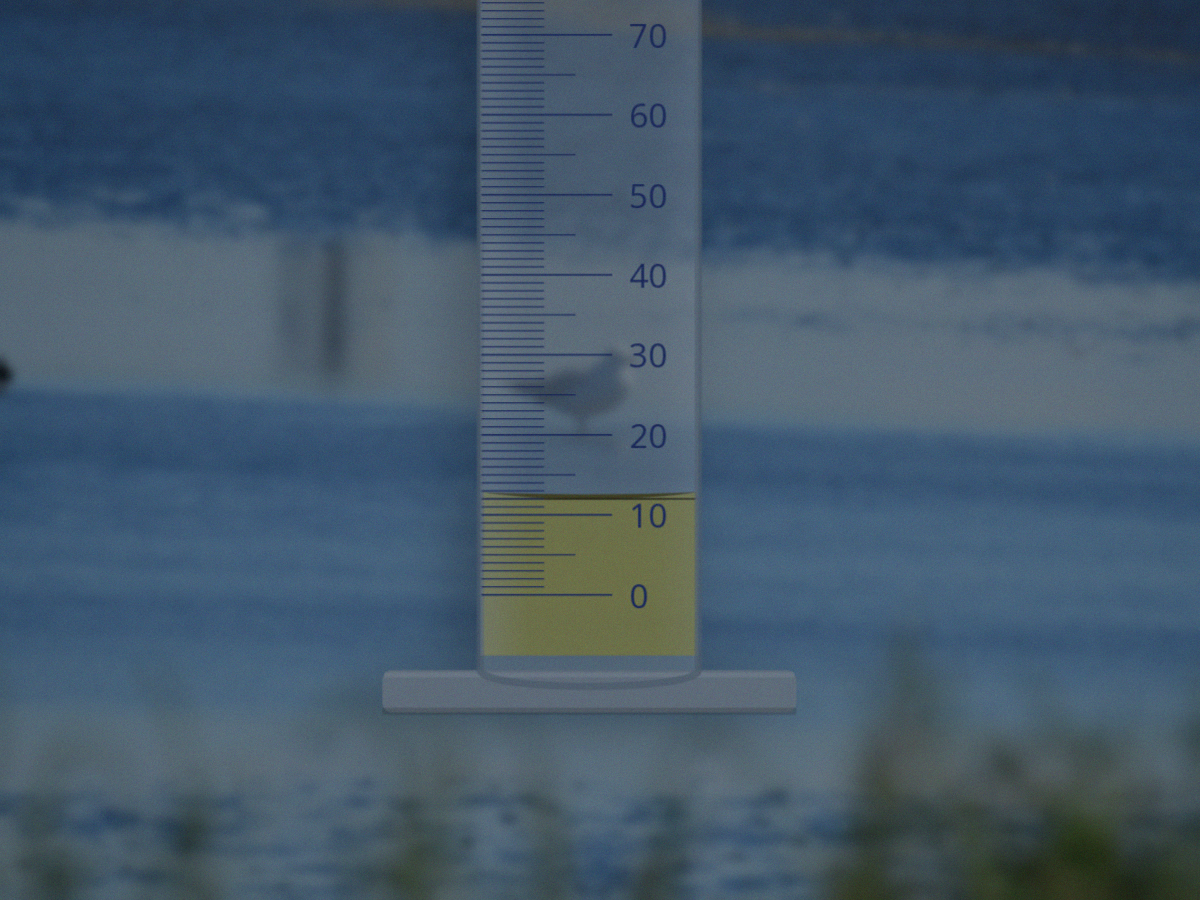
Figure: 12 mL
